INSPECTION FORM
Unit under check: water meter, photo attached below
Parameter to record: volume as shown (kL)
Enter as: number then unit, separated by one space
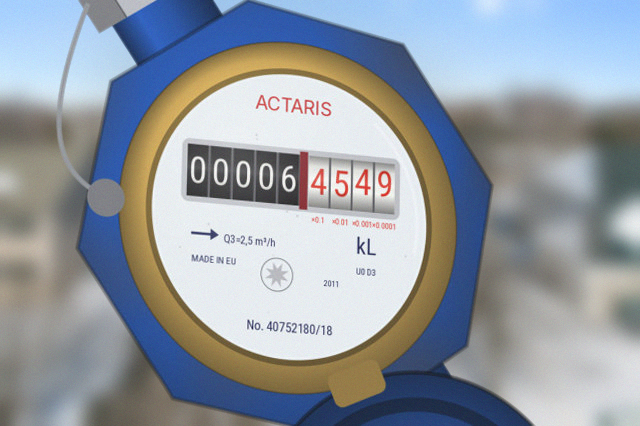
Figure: 6.4549 kL
